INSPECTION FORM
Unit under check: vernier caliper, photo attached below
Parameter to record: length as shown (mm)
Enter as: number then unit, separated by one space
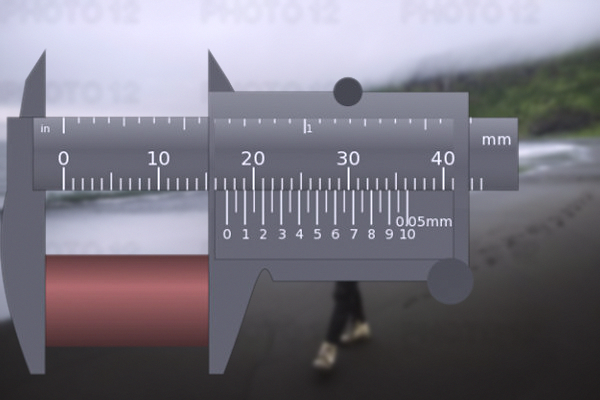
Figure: 17.2 mm
